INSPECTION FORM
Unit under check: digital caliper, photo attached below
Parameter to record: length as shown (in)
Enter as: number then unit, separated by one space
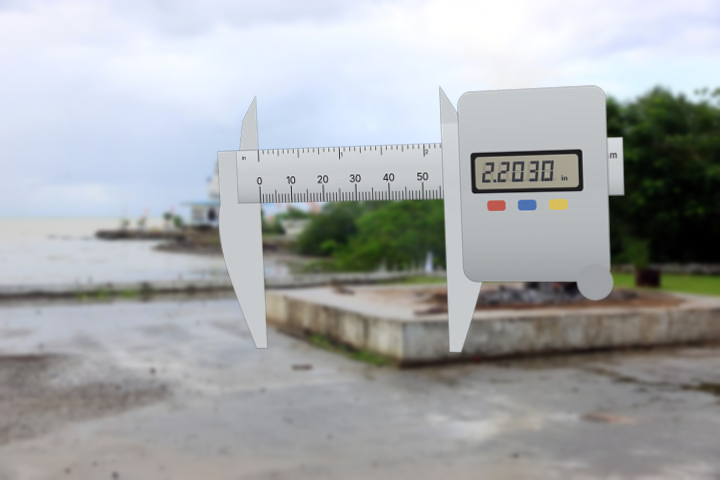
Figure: 2.2030 in
